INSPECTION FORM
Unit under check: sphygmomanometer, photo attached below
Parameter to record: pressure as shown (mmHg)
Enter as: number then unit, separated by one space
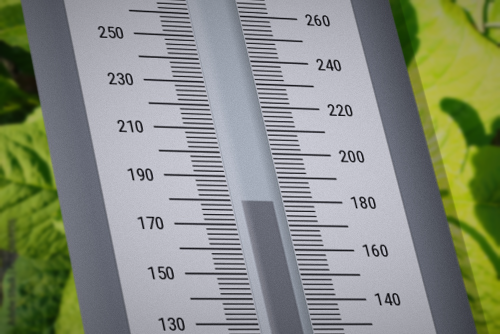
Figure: 180 mmHg
